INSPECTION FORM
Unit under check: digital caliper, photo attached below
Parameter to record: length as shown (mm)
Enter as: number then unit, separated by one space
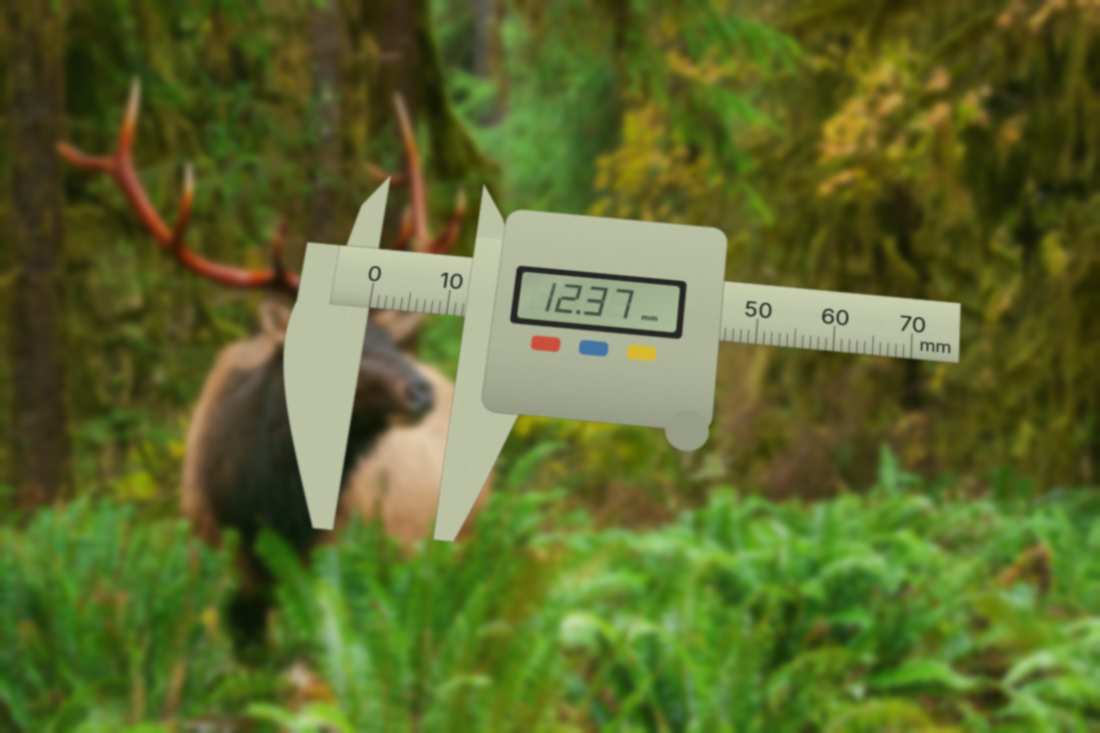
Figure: 12.37 mm
